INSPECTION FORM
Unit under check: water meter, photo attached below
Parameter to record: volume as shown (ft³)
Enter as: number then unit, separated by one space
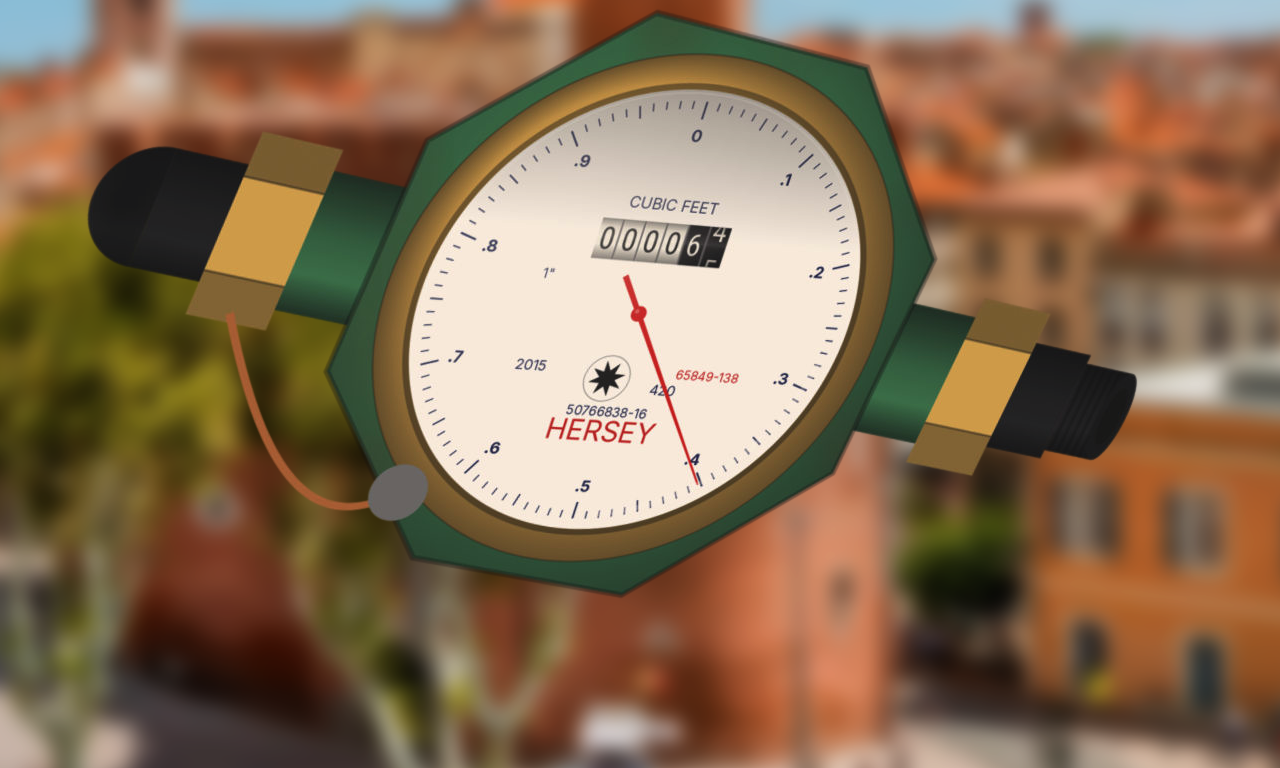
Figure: 64.40 ft³
